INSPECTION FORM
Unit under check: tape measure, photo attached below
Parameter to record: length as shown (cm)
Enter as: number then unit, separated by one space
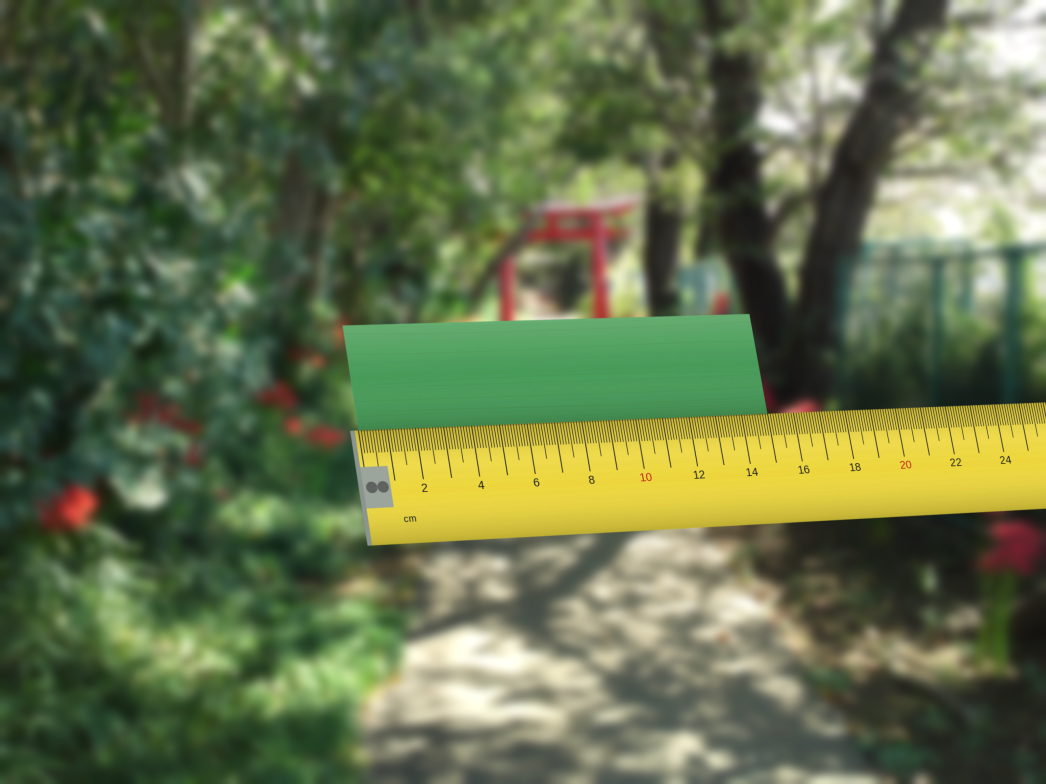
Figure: 15 cm
